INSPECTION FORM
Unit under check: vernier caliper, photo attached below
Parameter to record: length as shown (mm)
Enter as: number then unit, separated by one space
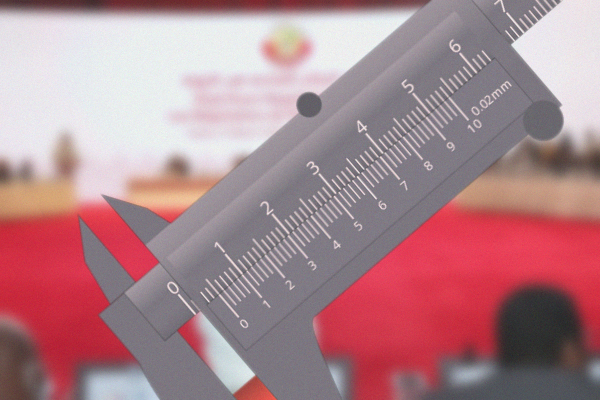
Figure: 5.0 mm
